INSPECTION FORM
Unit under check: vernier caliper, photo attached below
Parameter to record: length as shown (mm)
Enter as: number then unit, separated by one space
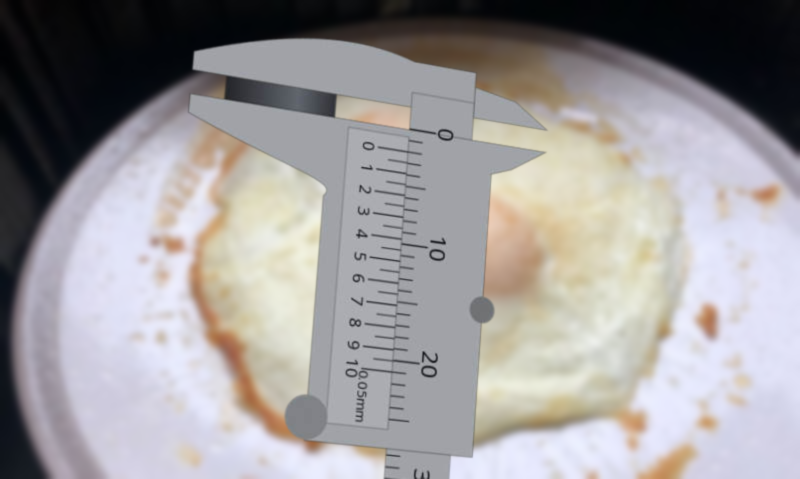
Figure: 2.0 mm
